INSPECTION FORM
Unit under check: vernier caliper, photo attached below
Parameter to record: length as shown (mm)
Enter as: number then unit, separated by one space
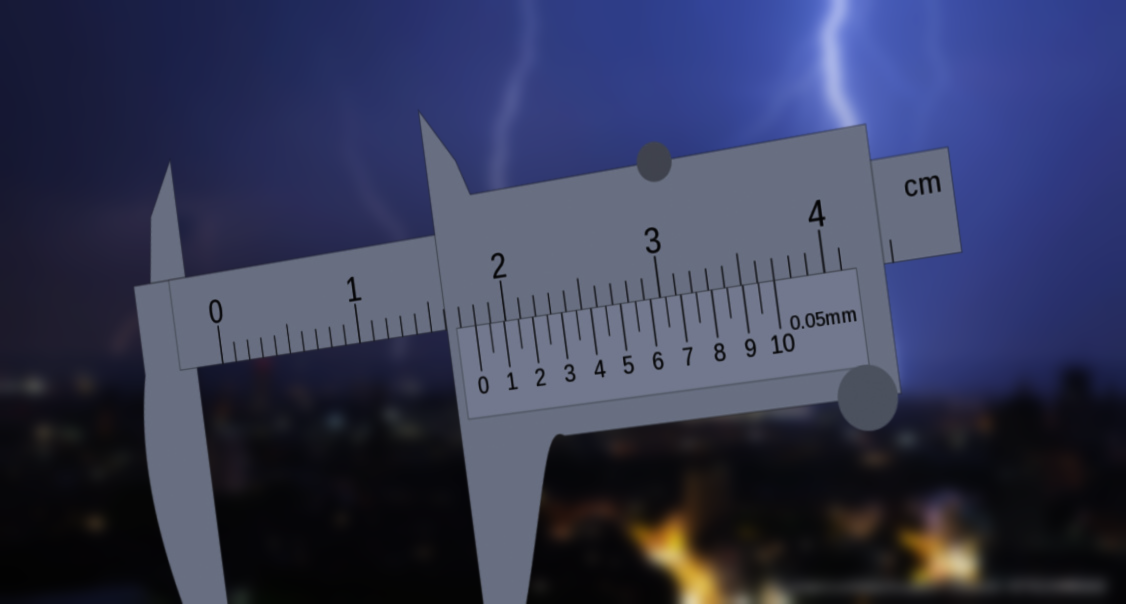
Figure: 18.0 mm
